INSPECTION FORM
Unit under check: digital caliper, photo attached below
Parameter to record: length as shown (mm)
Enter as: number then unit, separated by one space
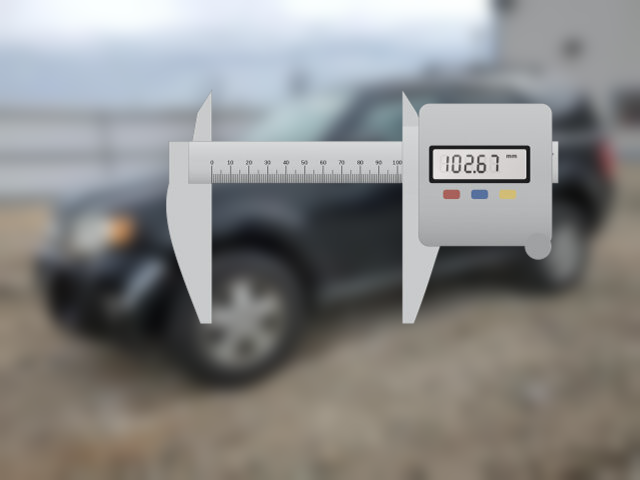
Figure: 102.67 mm
